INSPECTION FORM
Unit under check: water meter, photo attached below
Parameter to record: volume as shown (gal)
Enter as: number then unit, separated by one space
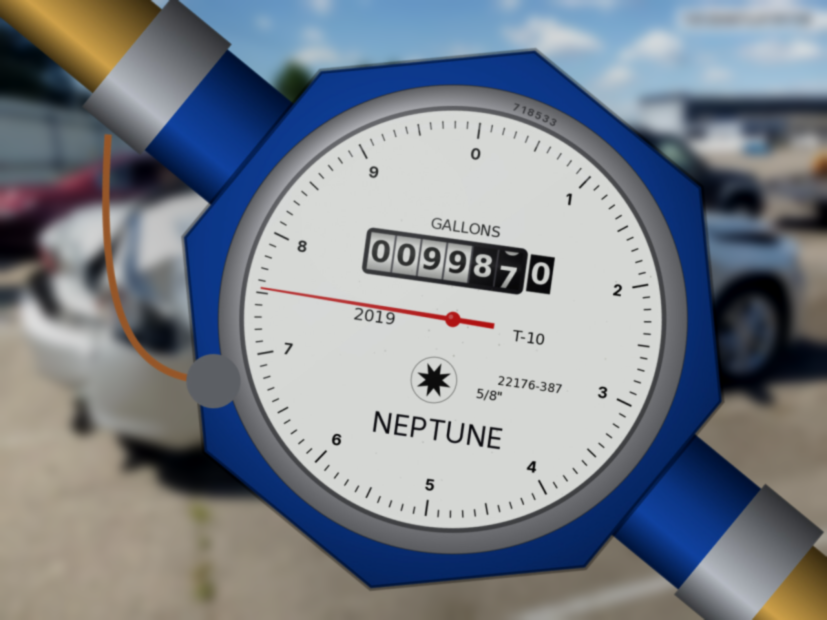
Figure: 99867.5 gal
